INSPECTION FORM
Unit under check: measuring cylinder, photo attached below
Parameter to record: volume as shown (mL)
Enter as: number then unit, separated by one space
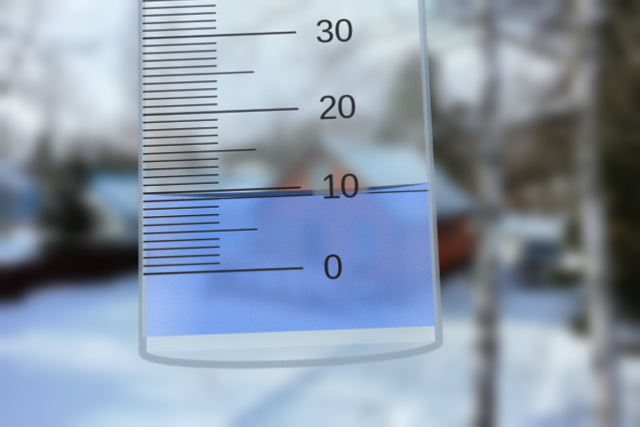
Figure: 9 mL
